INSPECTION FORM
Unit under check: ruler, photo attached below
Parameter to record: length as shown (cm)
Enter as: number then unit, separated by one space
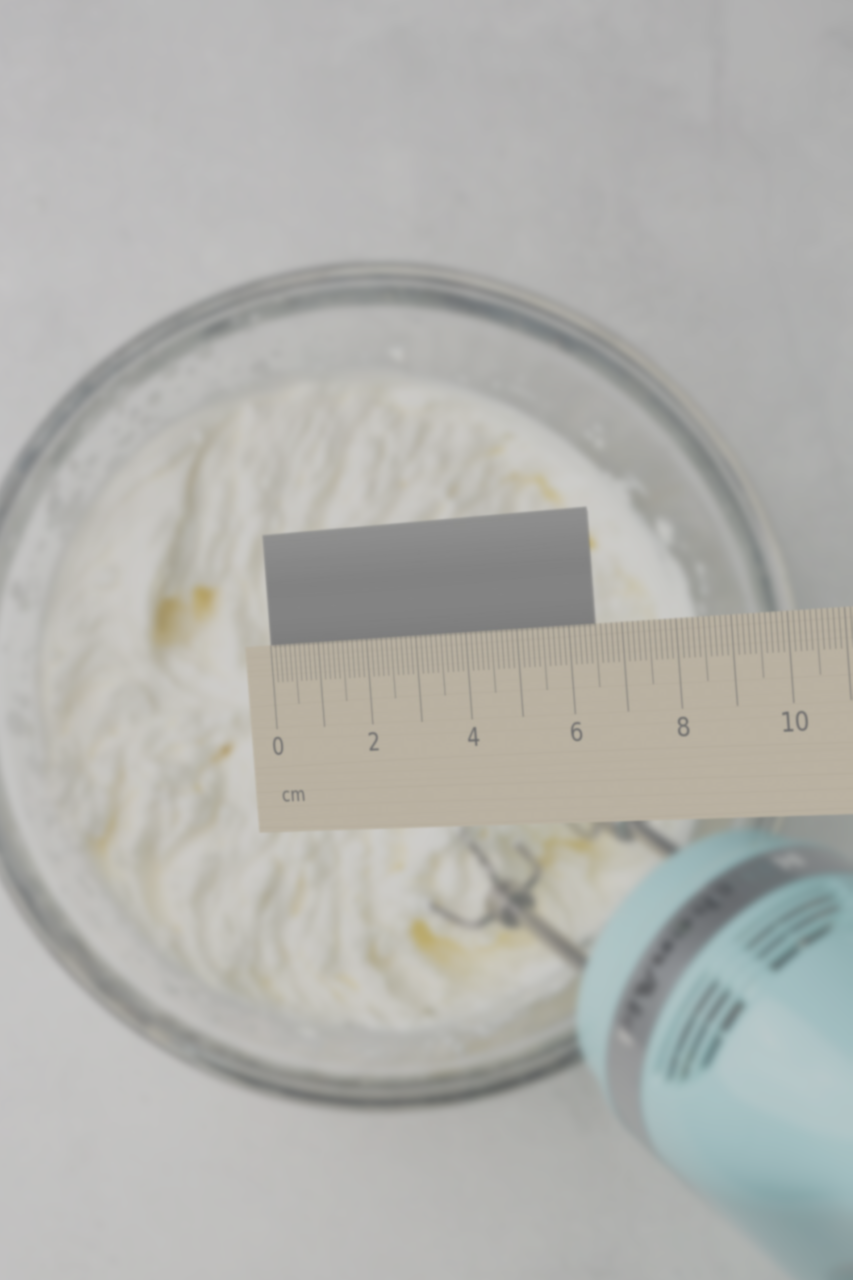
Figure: 6.5 cm
